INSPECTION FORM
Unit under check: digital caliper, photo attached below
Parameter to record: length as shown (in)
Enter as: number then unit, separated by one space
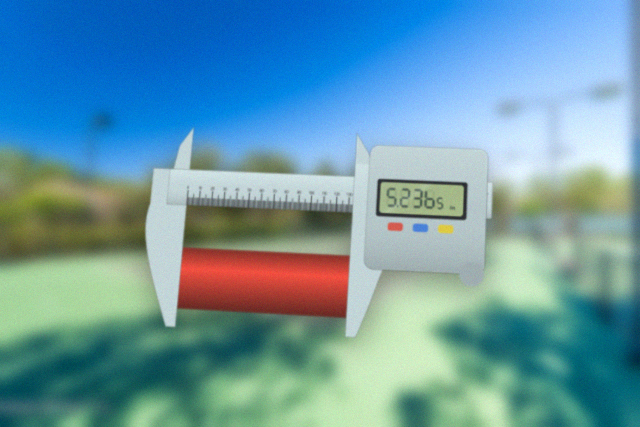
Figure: 5.2365 in
